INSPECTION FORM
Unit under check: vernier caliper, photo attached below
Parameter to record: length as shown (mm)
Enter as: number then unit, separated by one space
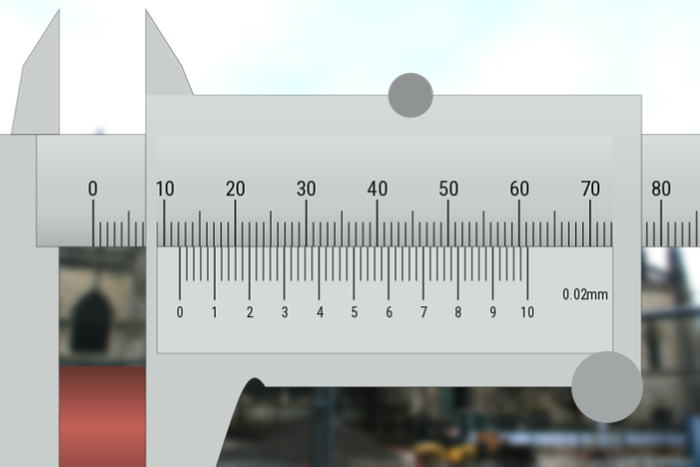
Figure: 12.2 mm
